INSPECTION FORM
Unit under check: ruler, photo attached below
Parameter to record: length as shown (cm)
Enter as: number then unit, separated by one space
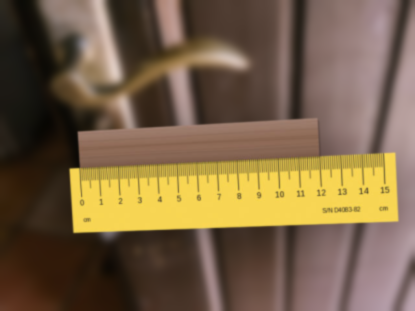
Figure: 12 cm
